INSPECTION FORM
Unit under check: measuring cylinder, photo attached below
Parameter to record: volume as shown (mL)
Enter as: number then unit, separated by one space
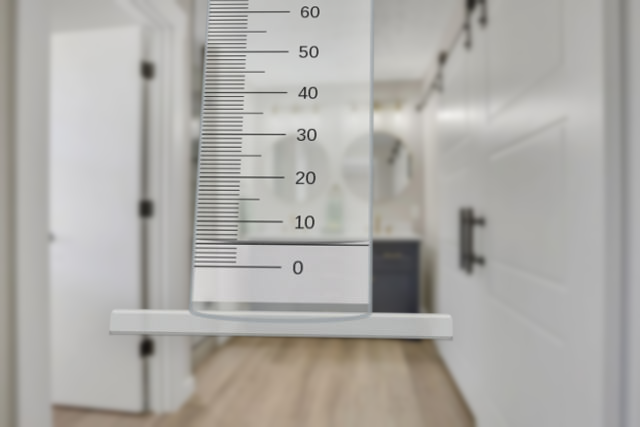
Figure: 5 mL
